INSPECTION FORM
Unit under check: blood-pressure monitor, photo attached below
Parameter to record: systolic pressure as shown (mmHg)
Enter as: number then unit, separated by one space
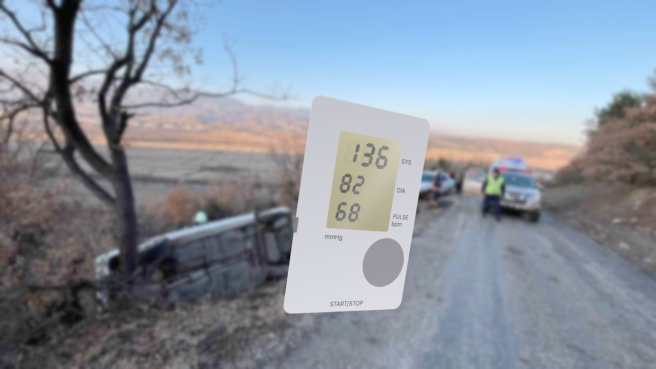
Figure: 136 mmHg
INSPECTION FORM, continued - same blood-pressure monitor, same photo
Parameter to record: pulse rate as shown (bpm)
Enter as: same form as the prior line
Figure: 68 bpm
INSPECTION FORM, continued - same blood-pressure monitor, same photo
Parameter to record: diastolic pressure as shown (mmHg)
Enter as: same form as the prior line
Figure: 82 mmHg
